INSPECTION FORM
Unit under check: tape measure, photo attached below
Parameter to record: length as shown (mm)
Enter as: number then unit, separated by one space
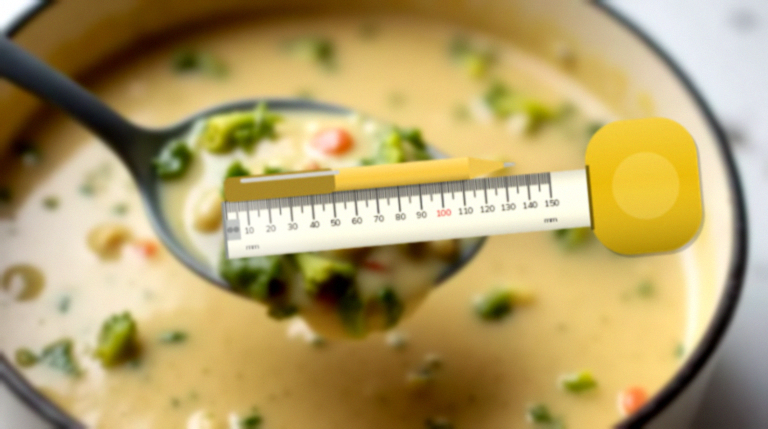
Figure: 135 mm
